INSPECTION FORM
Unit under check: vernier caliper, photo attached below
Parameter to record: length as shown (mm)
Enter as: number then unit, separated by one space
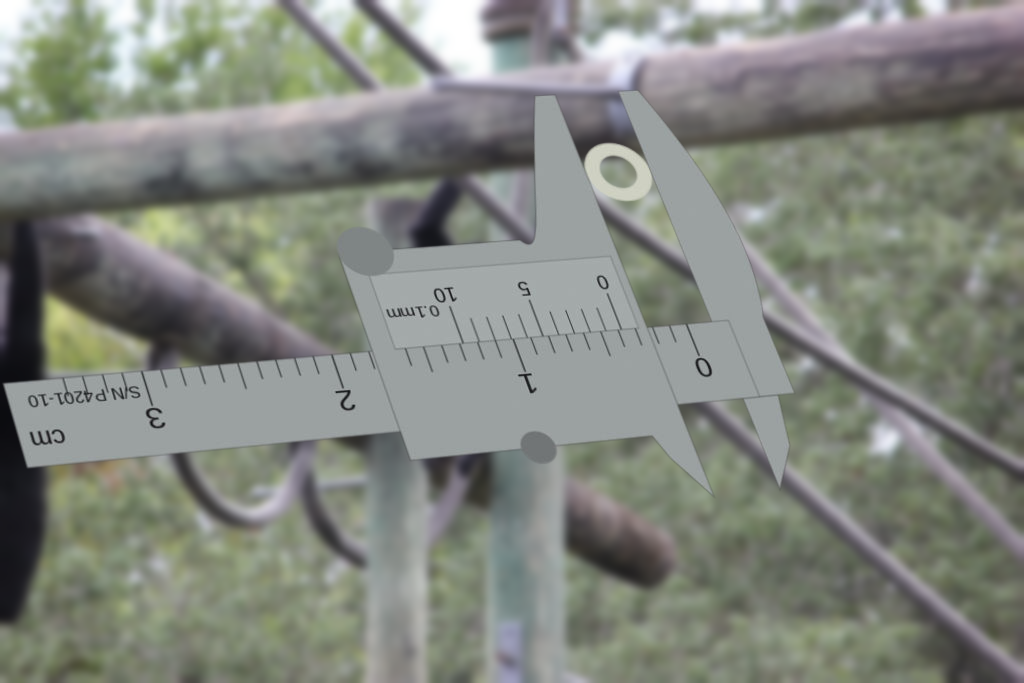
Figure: 3.8 mm
